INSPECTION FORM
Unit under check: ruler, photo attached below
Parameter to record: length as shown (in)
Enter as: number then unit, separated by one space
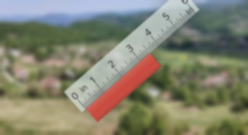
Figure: 3.5 in
